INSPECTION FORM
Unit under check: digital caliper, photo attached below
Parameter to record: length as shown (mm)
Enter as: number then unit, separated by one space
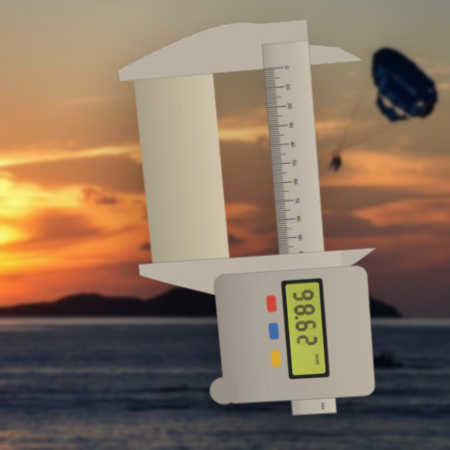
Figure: 98.62 mm
